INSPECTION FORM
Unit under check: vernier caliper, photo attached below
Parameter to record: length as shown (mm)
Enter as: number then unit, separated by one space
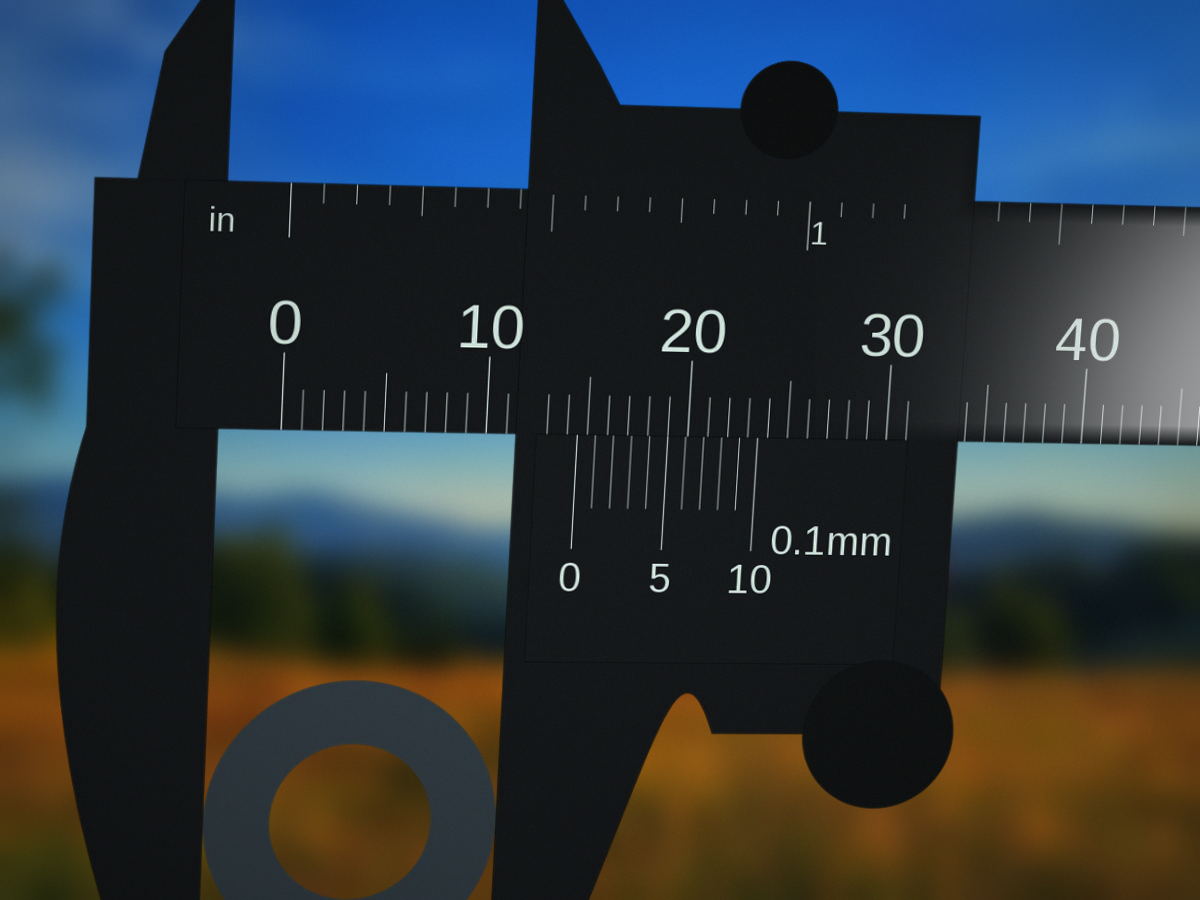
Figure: 14.5 mm
